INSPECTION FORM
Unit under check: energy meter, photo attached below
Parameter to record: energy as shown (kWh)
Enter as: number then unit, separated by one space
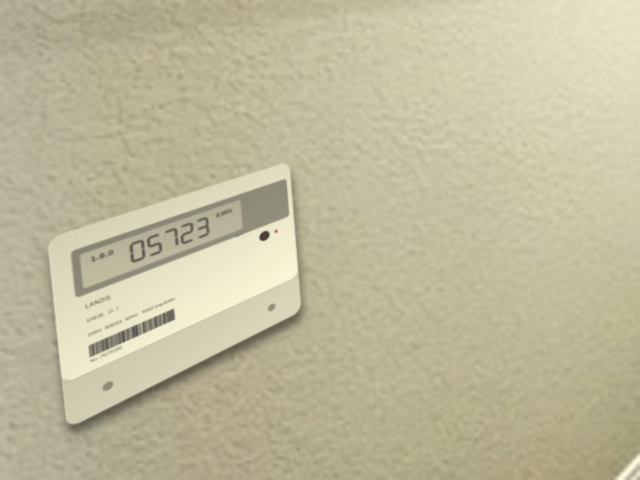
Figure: 5723 kWh
